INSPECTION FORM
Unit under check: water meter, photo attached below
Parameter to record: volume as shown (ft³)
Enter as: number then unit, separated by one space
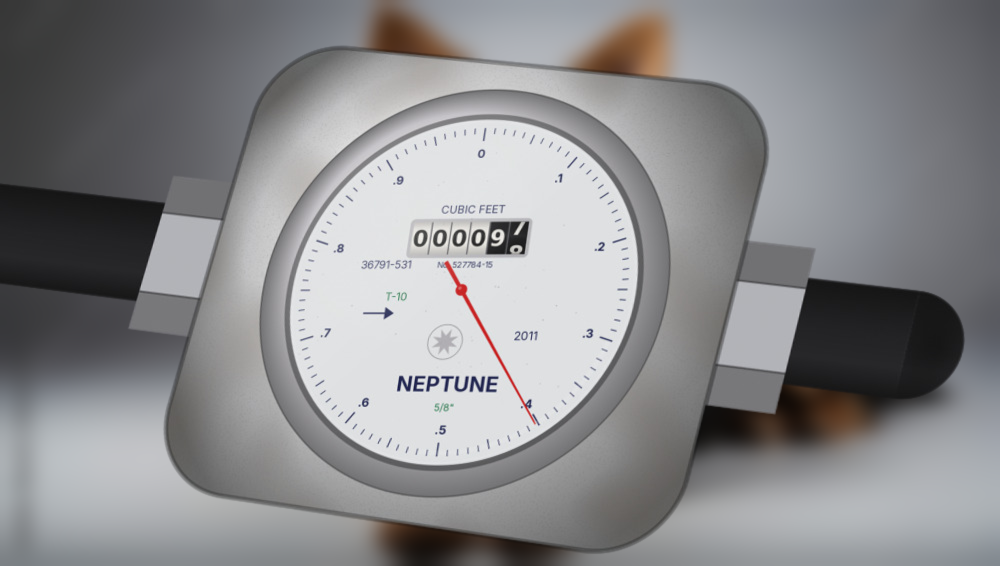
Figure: 97.40 ft³
